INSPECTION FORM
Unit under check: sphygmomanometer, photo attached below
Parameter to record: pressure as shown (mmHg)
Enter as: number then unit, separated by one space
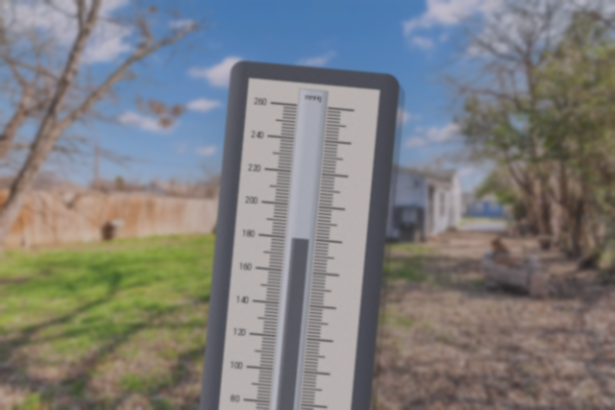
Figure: 180 mmHg
